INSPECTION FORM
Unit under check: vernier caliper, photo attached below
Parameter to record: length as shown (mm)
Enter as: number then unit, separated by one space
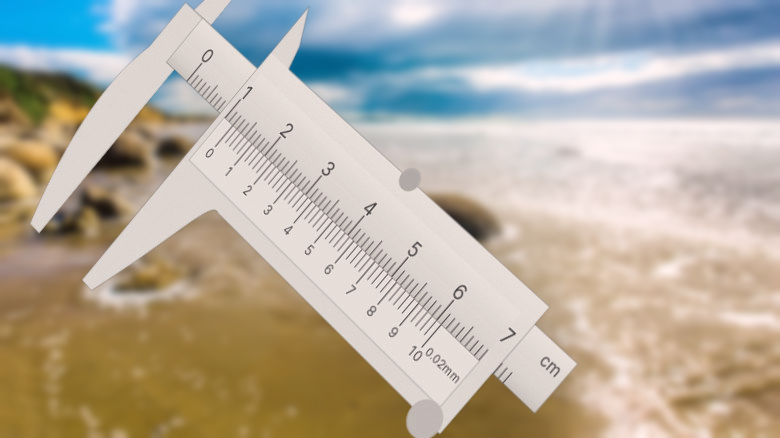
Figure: 12.0 mm
